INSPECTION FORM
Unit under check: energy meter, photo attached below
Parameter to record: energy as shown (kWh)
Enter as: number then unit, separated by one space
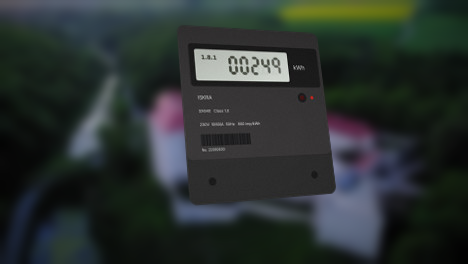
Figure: 249 kWh
